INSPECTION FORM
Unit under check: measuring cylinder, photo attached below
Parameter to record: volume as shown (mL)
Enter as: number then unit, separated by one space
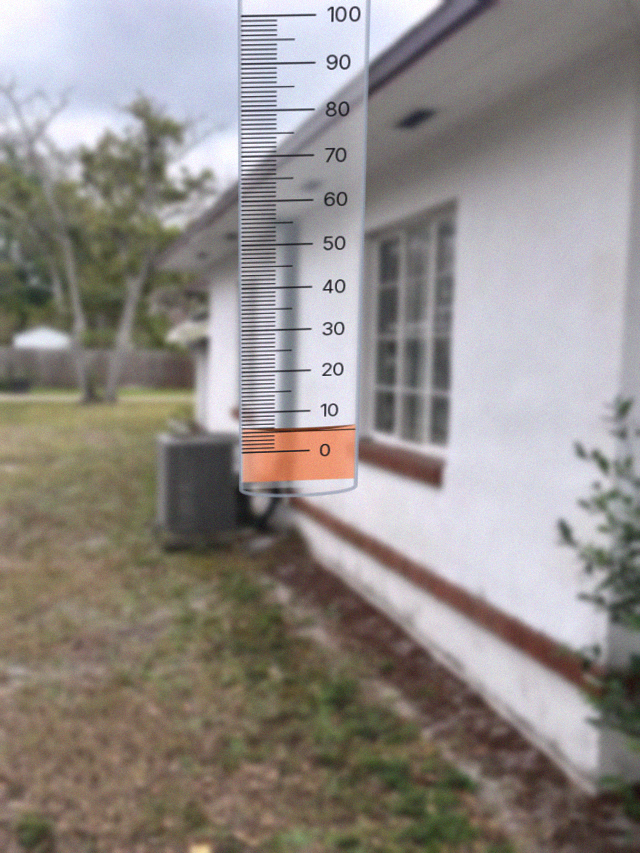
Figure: 5 mL
